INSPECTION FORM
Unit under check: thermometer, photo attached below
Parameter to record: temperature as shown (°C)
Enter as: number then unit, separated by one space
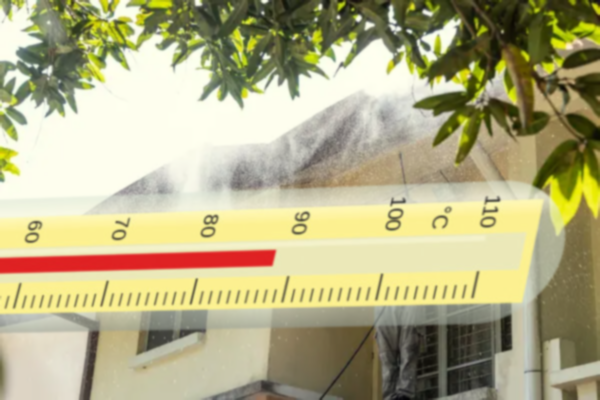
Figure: 88 °C
